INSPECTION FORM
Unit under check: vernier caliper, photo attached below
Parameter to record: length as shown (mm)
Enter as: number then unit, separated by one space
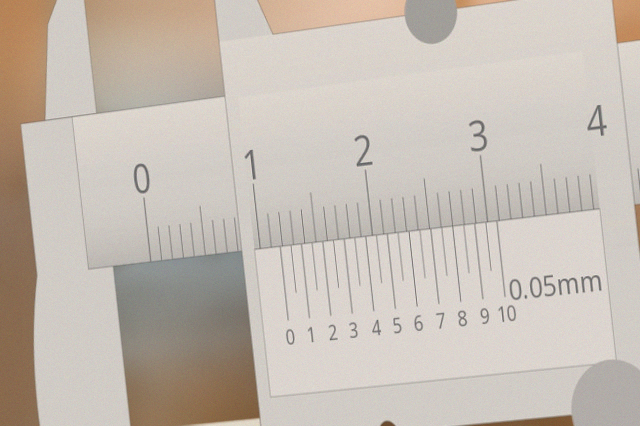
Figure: 11.8 mm
